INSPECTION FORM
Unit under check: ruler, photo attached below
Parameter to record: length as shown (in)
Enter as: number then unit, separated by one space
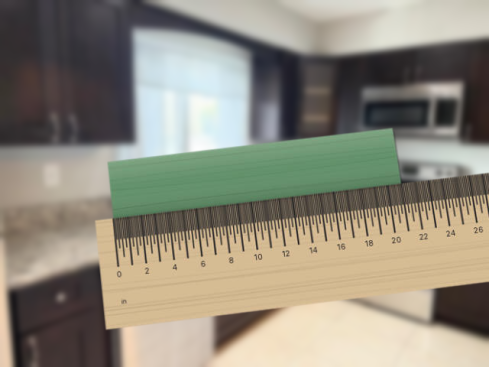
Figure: 21 in
